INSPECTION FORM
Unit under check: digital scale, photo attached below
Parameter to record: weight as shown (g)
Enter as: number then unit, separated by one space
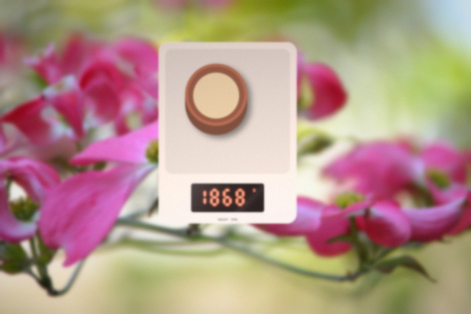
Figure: 1868 g
